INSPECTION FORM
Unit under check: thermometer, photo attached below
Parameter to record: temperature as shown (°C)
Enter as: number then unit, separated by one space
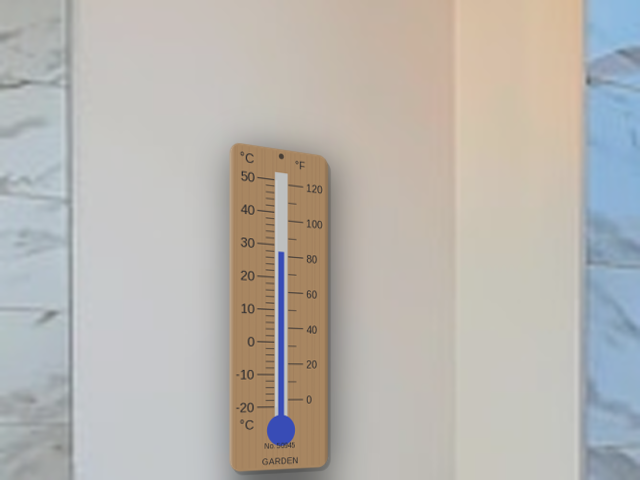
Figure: 28 °C
